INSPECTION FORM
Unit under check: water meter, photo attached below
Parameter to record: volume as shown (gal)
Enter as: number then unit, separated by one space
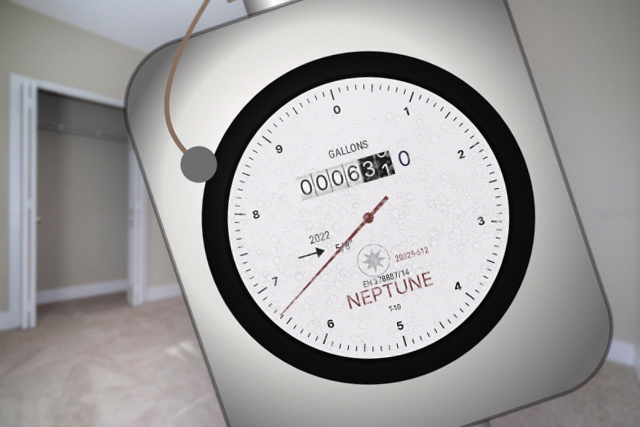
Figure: 6306.6 gal
